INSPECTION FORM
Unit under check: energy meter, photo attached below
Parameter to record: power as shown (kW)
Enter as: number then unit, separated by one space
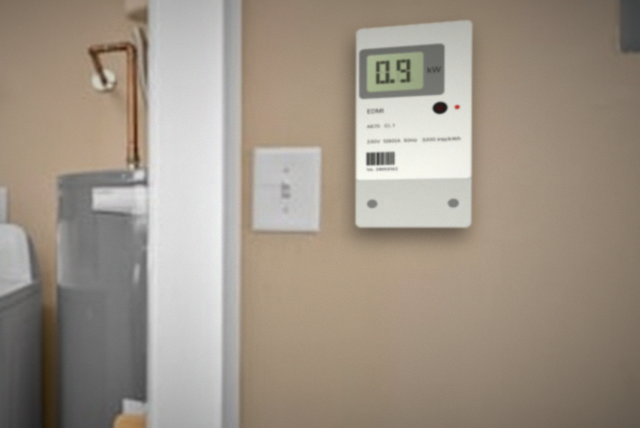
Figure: 0.9 kW
